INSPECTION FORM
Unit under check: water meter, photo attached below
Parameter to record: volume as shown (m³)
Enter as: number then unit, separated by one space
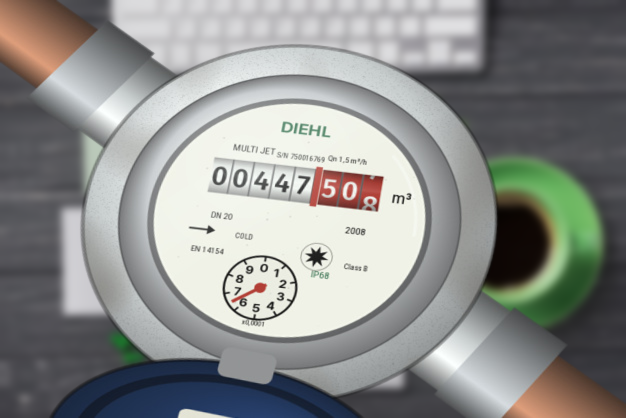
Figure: 447.5076 m³
